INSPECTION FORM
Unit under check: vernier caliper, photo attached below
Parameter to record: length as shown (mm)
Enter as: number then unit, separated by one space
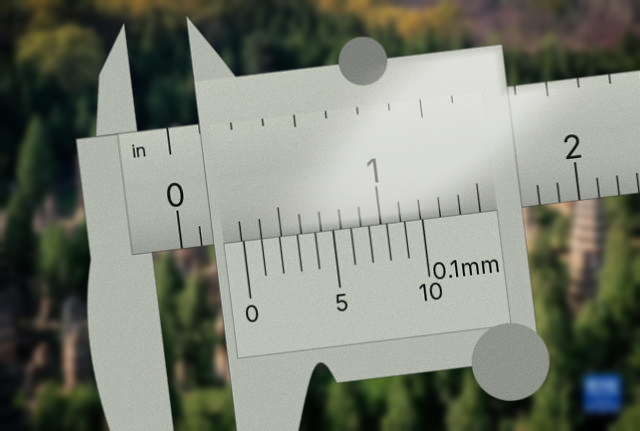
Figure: 3.1 mm
